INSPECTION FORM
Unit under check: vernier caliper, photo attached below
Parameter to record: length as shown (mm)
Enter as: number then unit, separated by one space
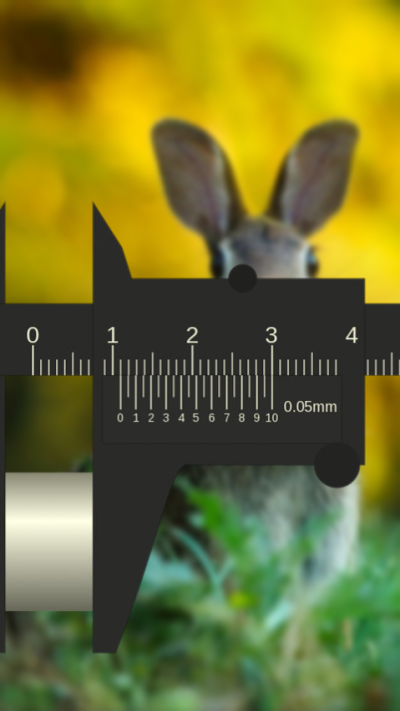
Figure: 11.0 mm
